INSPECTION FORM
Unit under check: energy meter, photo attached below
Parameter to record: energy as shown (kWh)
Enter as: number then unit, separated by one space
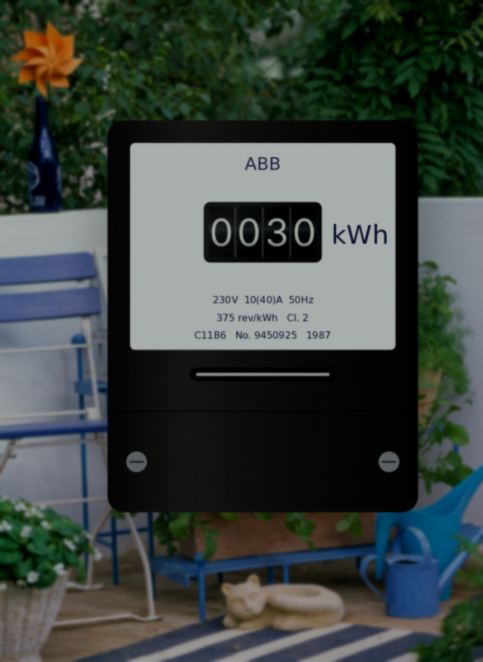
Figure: 30 kWh
